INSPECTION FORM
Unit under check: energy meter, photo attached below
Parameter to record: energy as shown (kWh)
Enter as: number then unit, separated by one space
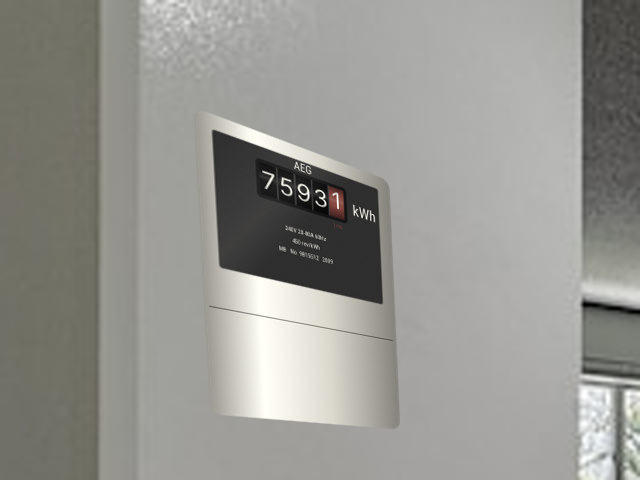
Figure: 7593.1 kWh
